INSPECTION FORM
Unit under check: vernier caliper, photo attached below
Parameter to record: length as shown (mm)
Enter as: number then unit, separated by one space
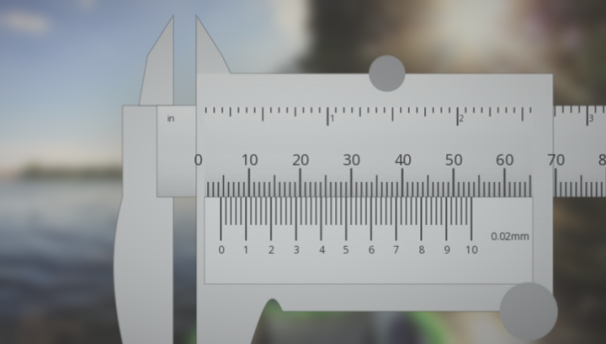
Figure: 4.5 mm
